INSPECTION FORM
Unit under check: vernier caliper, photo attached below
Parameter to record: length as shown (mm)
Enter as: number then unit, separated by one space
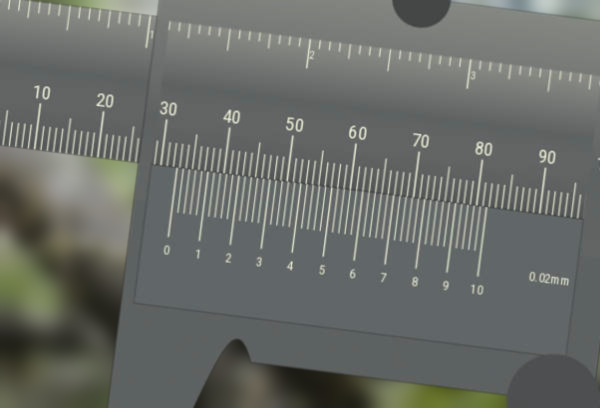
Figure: 32.6 mm
